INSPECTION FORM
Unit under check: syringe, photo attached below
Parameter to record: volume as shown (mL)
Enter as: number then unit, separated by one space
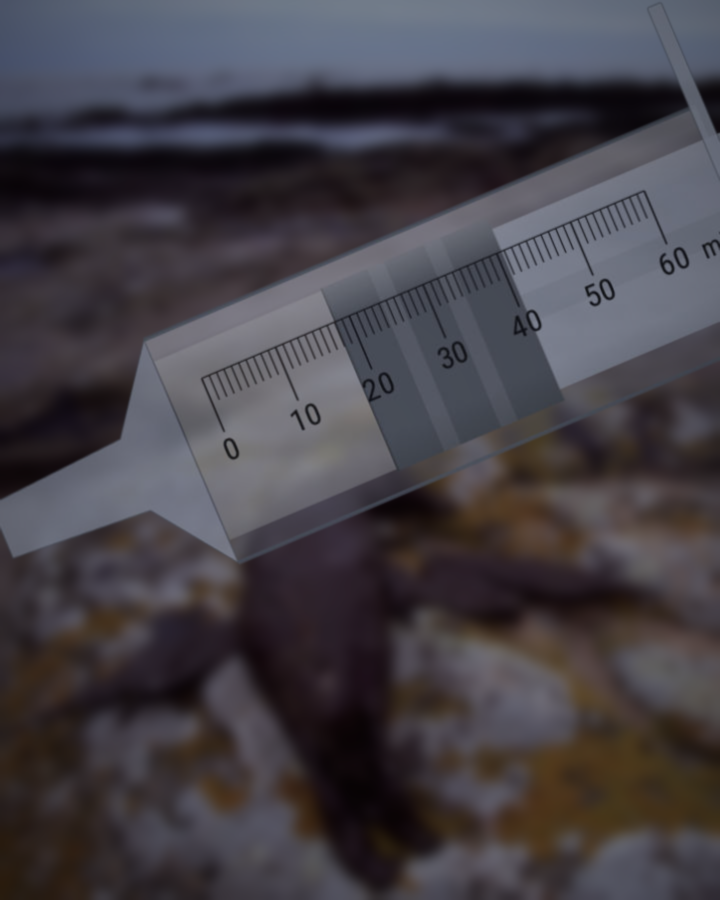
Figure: 18 mL
